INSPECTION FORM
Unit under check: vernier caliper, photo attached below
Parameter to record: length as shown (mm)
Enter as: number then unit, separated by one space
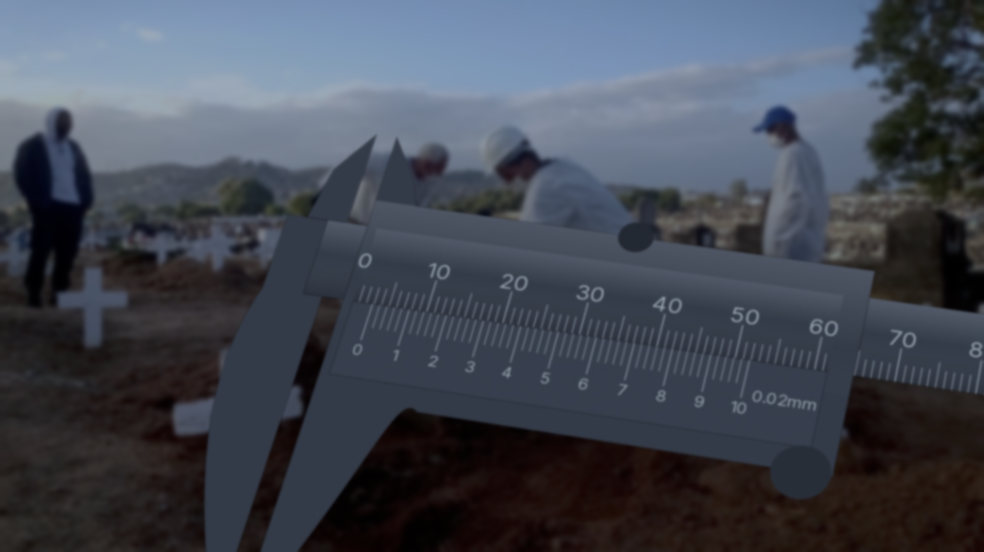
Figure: 2.8 mm
